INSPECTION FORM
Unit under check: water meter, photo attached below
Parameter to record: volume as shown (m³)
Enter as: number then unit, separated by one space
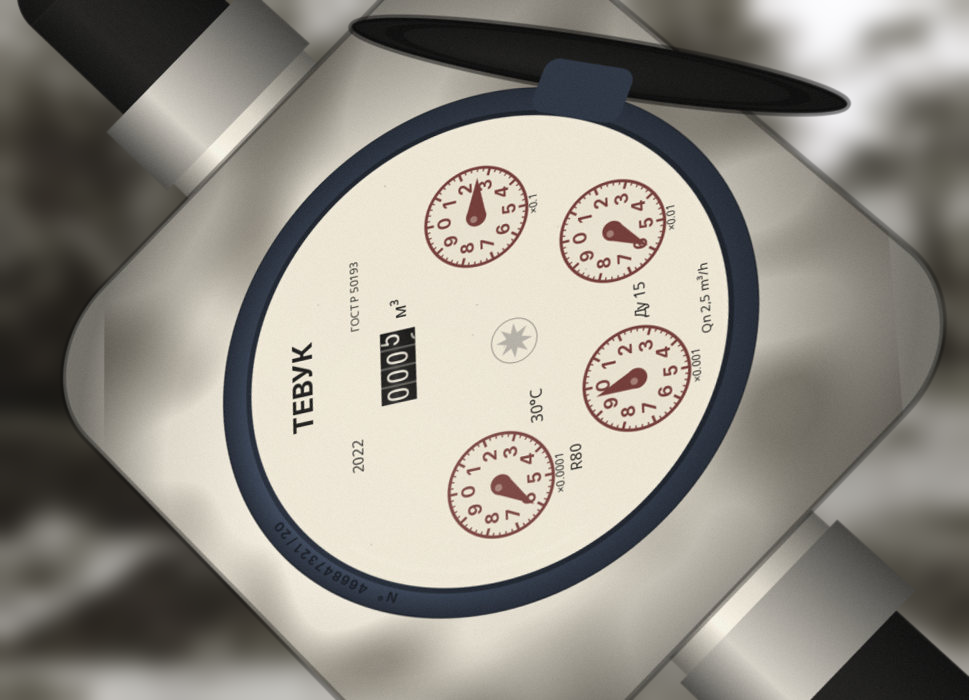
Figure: 5.2596 m³
